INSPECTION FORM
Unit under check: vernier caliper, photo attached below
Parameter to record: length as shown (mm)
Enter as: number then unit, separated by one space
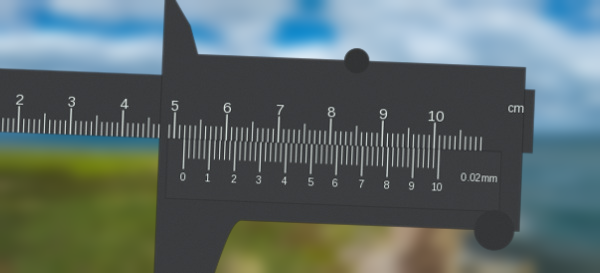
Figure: 52.0 mm
